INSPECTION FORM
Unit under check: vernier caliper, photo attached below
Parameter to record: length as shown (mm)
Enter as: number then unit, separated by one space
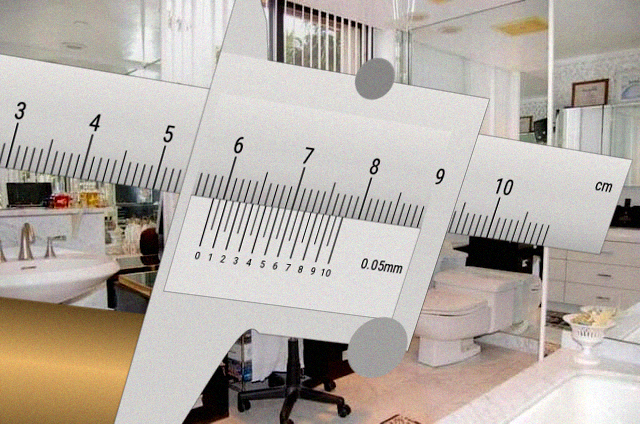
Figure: 58.6 mm
